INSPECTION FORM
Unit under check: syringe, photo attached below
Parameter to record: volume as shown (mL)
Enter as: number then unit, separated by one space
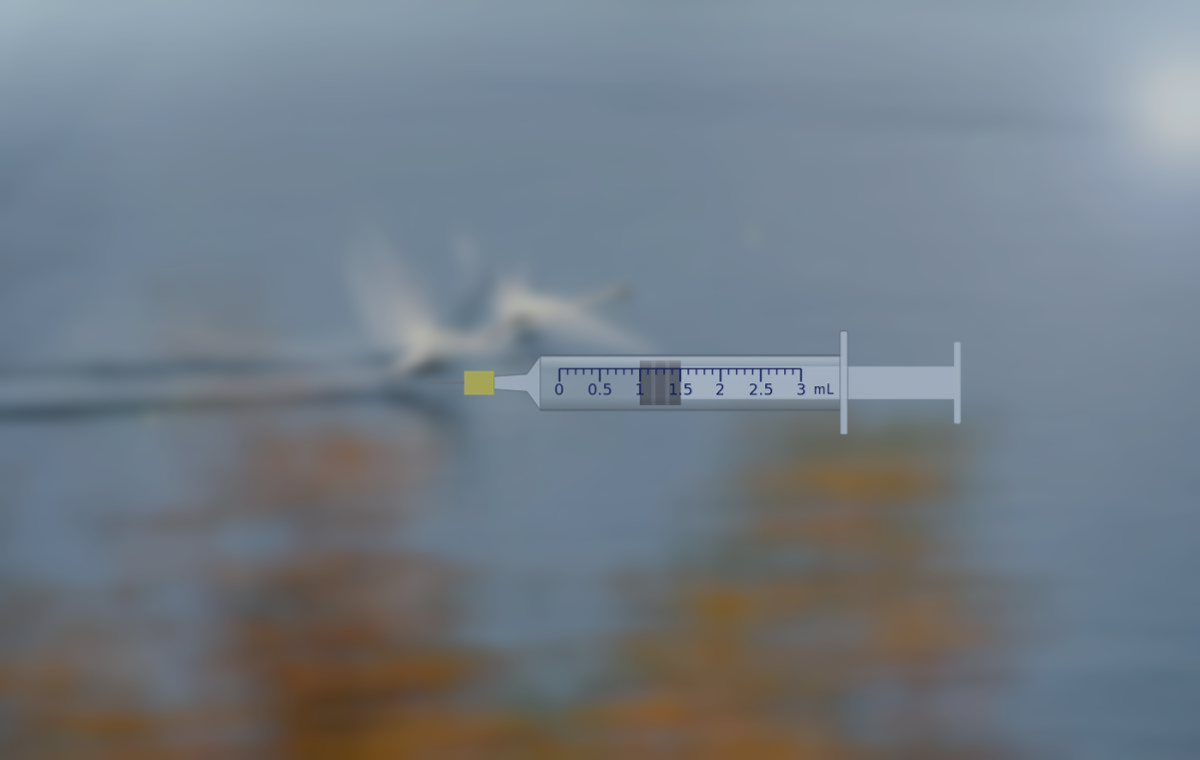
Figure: 1 mL
